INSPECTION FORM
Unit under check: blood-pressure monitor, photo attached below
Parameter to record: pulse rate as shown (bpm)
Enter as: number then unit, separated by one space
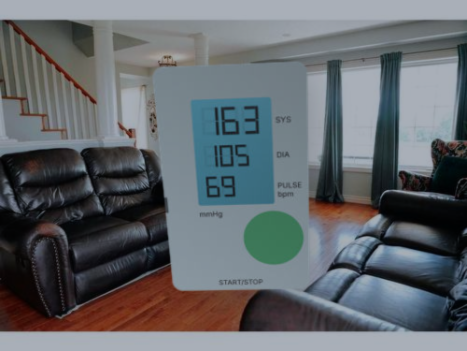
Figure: 69 bpm
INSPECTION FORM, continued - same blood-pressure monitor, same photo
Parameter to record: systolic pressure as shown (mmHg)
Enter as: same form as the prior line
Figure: 163 mmHg
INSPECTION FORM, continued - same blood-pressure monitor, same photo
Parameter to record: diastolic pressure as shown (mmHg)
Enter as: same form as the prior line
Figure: 105 mmHg
